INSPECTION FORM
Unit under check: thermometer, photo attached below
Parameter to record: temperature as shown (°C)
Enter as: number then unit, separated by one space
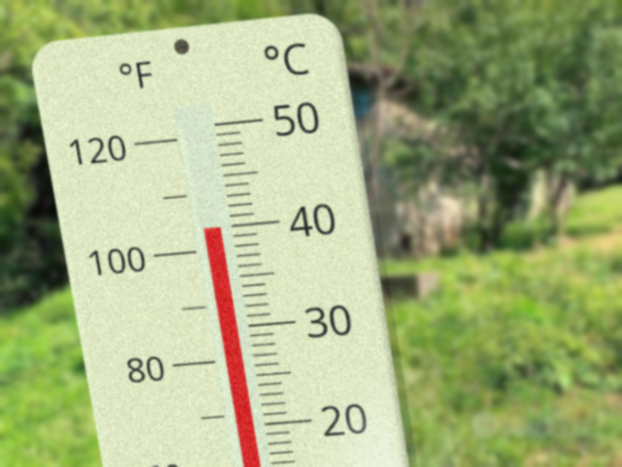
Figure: 40 °C
